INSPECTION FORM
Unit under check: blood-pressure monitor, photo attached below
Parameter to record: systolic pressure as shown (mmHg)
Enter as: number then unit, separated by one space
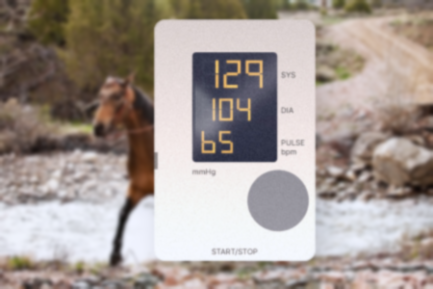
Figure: 129 mmHg
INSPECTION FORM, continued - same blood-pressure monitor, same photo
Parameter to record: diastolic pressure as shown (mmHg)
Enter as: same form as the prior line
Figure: 104 mmHg
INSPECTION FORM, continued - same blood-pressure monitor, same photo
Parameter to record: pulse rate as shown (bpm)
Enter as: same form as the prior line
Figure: 65 bpm
